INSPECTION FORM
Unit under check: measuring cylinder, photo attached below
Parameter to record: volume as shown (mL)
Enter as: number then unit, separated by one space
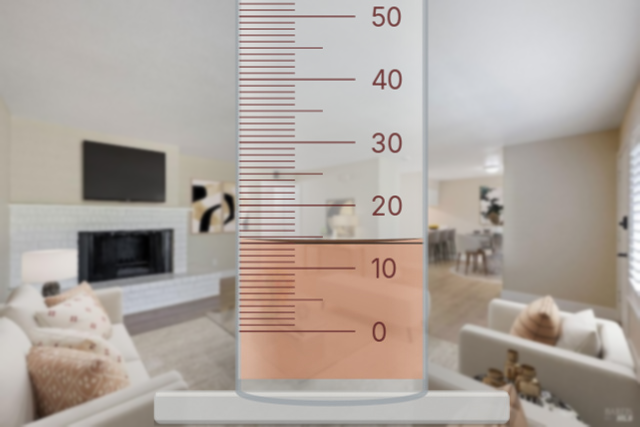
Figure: 14 mL
